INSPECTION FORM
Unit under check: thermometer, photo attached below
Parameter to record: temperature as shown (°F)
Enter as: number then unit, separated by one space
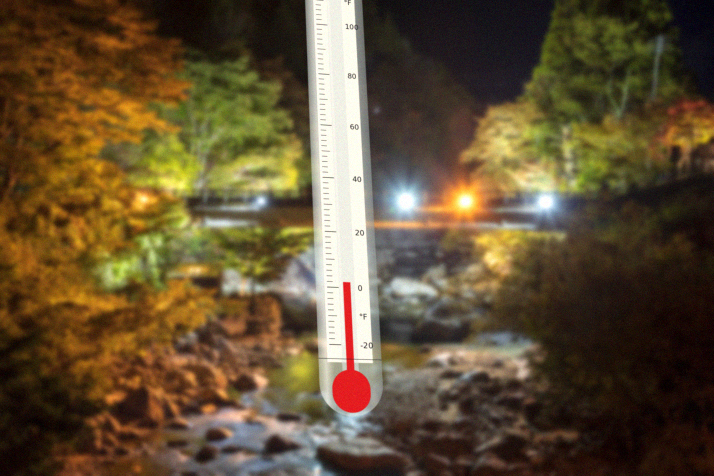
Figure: 2 °F
